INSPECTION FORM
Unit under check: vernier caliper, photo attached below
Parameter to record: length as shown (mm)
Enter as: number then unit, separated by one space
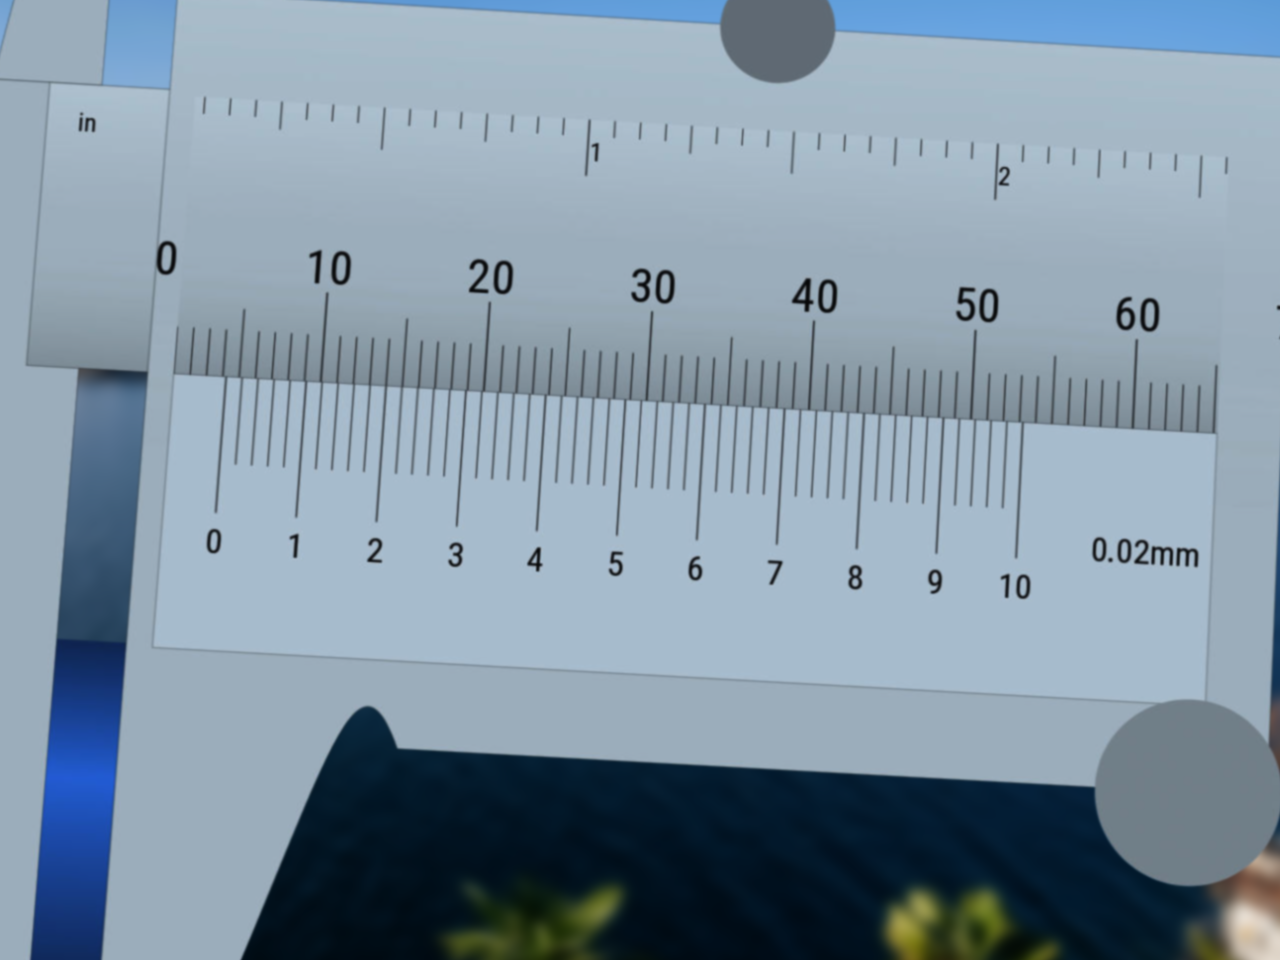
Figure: 4.2 mm
